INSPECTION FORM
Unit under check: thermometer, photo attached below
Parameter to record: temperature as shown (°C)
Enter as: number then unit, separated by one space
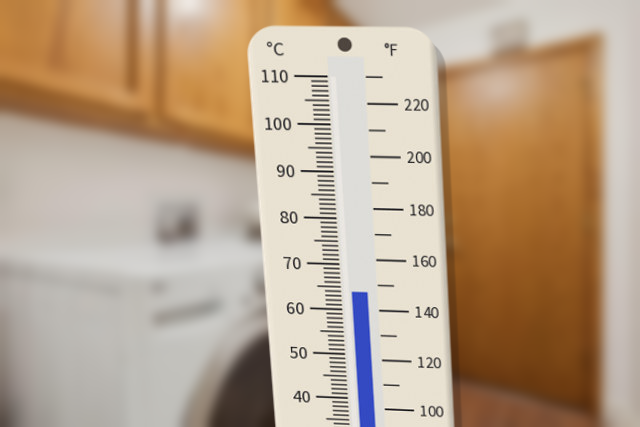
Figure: 64 °C
